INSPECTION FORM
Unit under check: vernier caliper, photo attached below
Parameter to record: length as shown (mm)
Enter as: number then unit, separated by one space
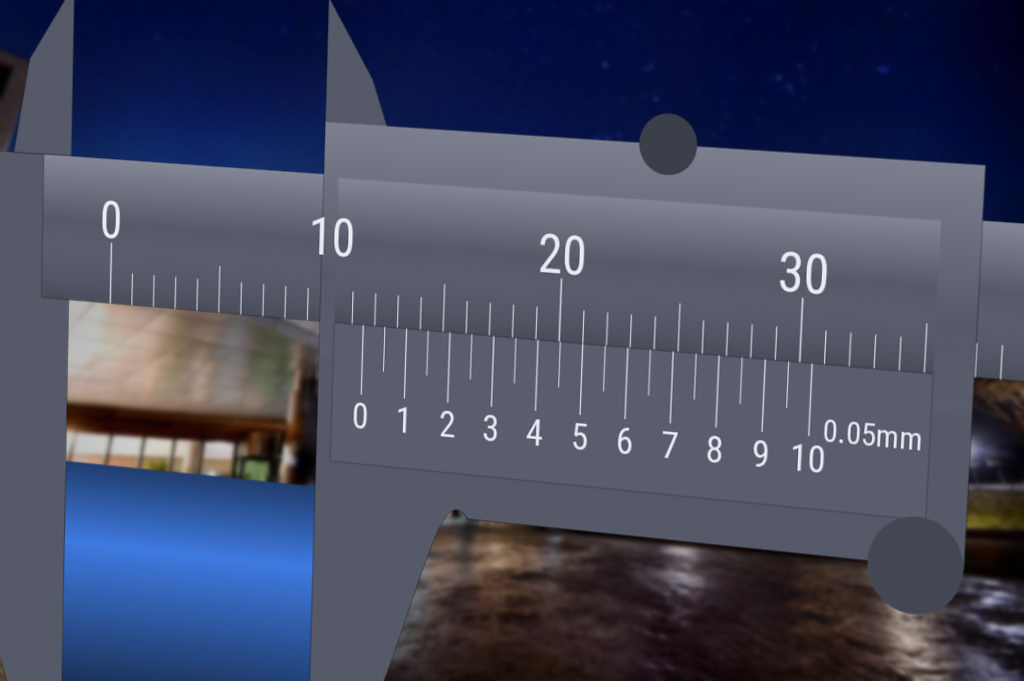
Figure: 11.5 mm
